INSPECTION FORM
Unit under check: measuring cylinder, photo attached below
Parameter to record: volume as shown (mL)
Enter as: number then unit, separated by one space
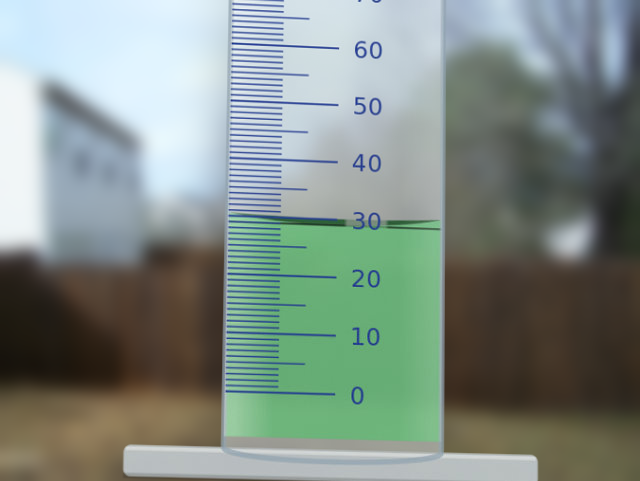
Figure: 29 mL
